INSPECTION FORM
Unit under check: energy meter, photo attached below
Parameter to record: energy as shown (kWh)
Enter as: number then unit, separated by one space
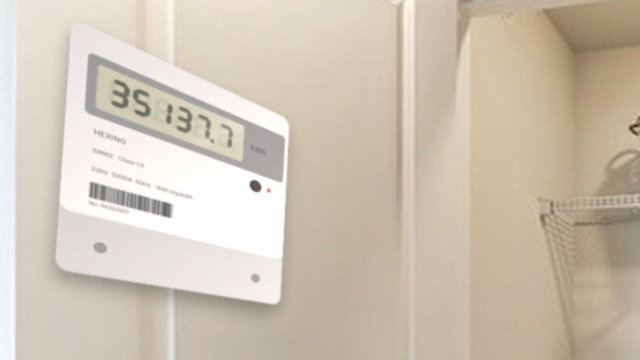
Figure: 35137.7 kWh
